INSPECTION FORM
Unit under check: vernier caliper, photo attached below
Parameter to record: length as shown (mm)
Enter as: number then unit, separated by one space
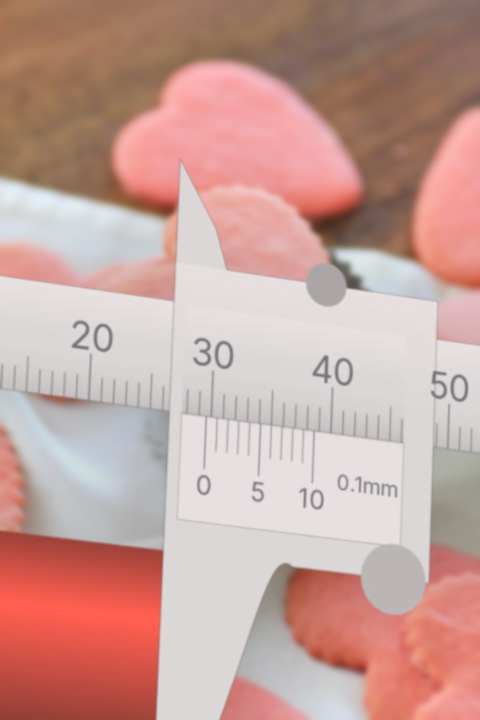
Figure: 29.6 mm
